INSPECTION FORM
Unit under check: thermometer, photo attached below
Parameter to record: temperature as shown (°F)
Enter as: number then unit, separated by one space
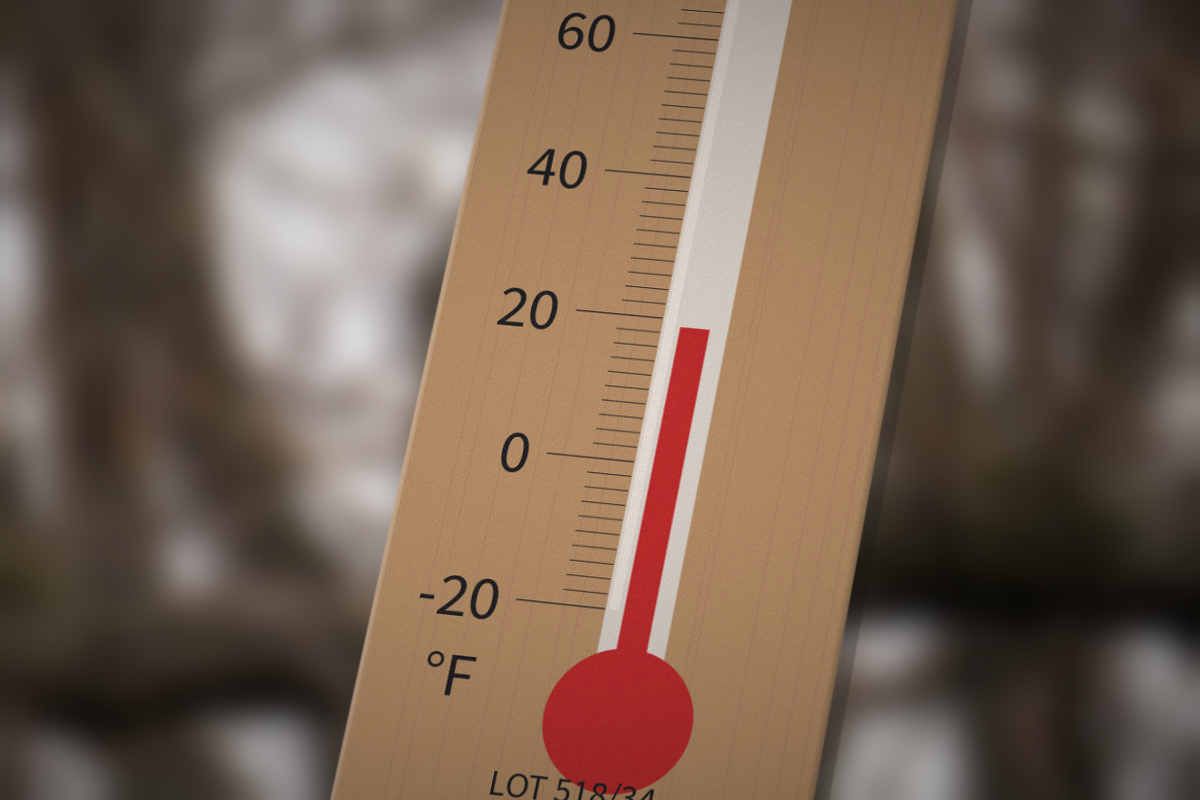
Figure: 19 °F
